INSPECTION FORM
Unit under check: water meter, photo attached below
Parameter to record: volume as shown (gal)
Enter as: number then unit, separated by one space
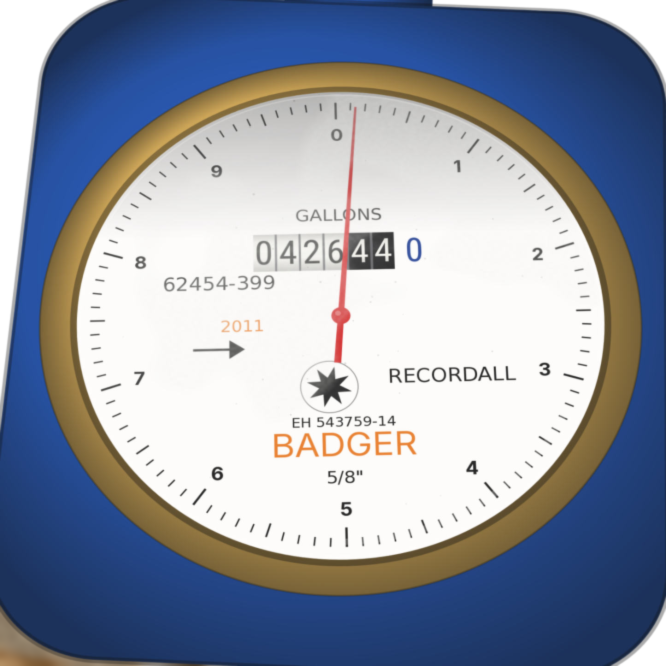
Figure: 426440.1 gal
